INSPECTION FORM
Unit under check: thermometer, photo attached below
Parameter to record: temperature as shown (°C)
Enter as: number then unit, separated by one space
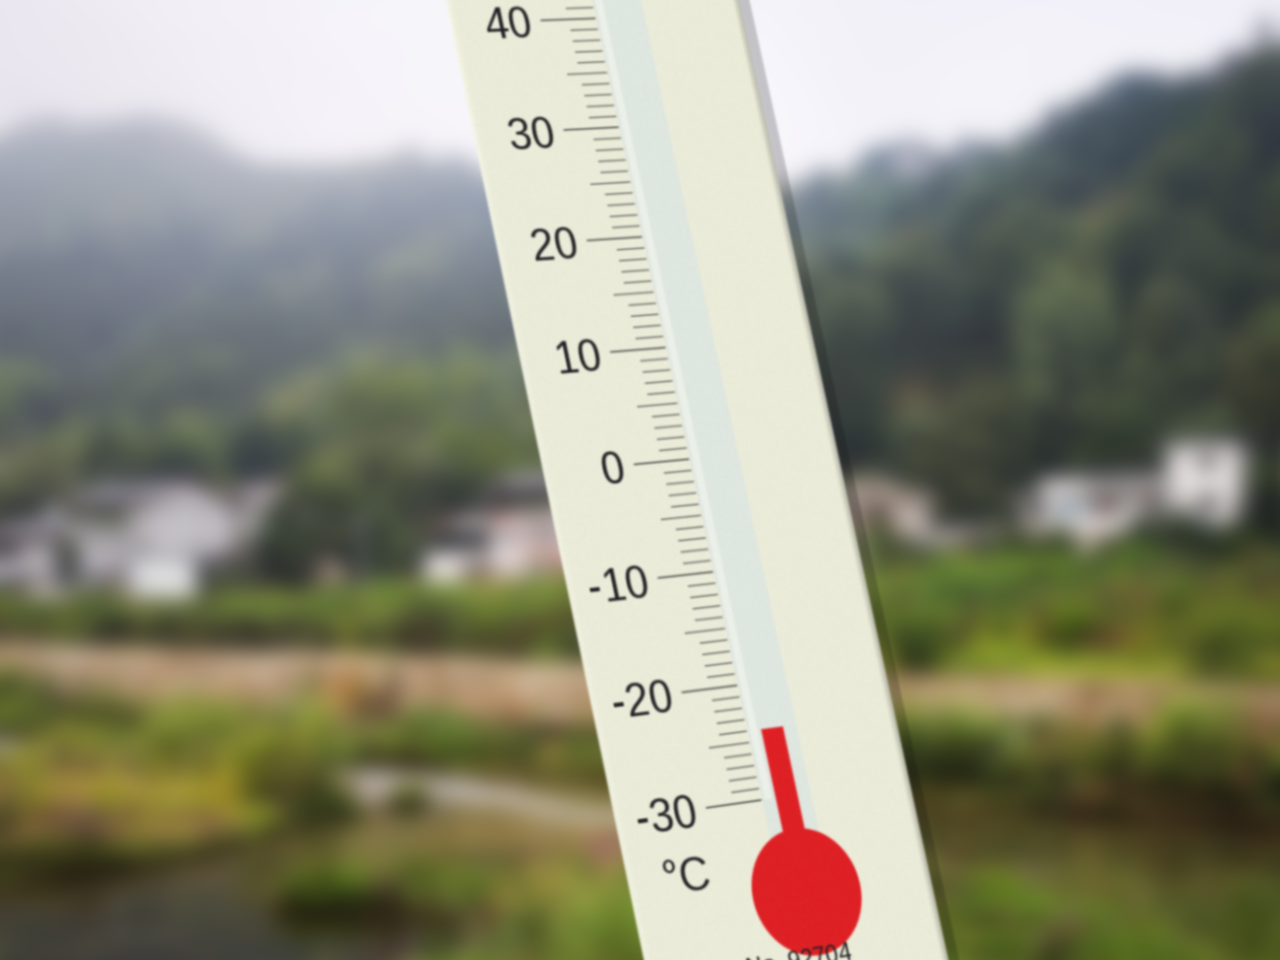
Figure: -24 °C
